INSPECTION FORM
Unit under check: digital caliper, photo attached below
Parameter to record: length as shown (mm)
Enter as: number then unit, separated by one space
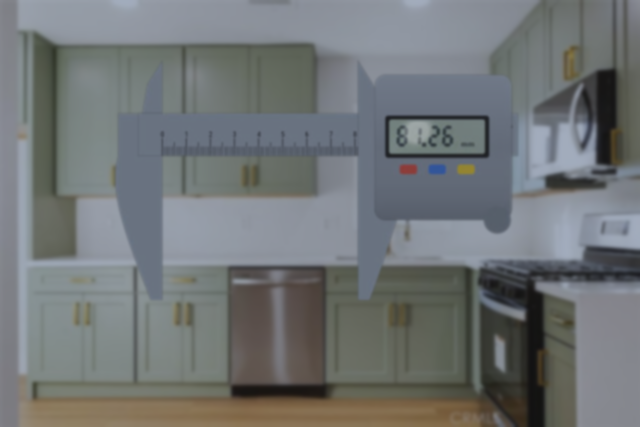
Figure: 81.26 mm
